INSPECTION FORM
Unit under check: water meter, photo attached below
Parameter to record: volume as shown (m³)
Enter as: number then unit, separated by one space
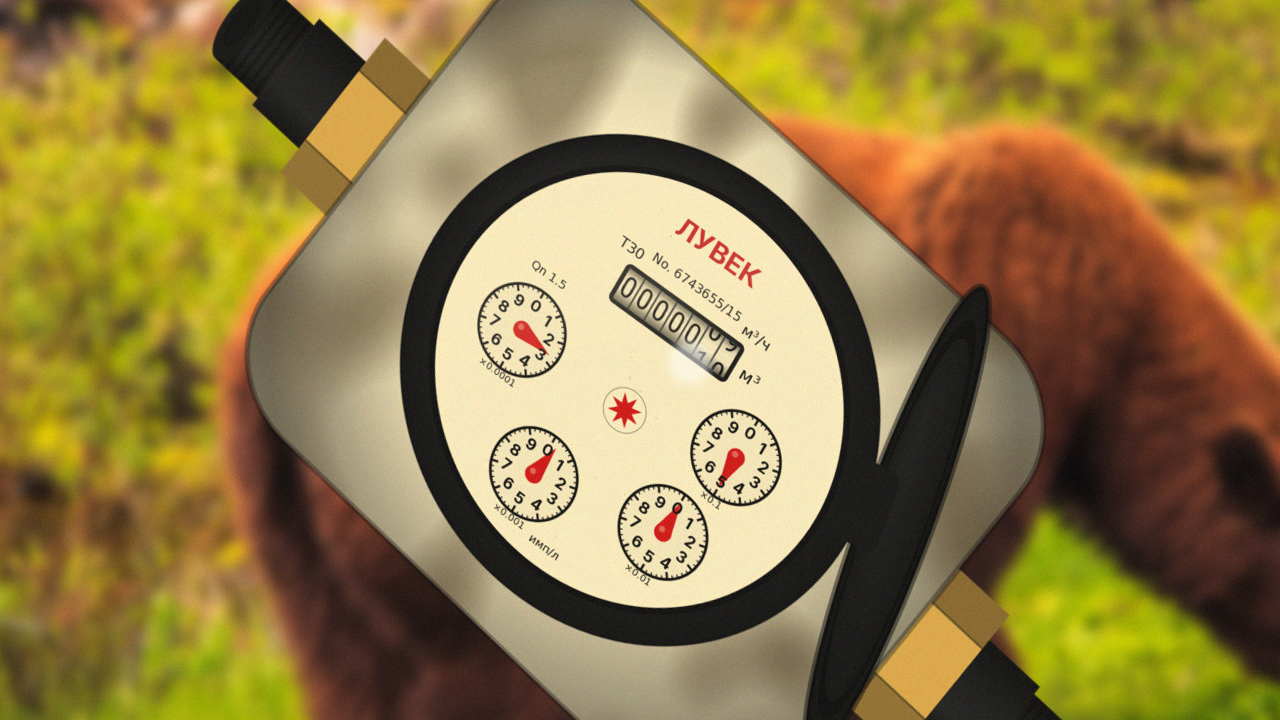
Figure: 9.5002 m³
